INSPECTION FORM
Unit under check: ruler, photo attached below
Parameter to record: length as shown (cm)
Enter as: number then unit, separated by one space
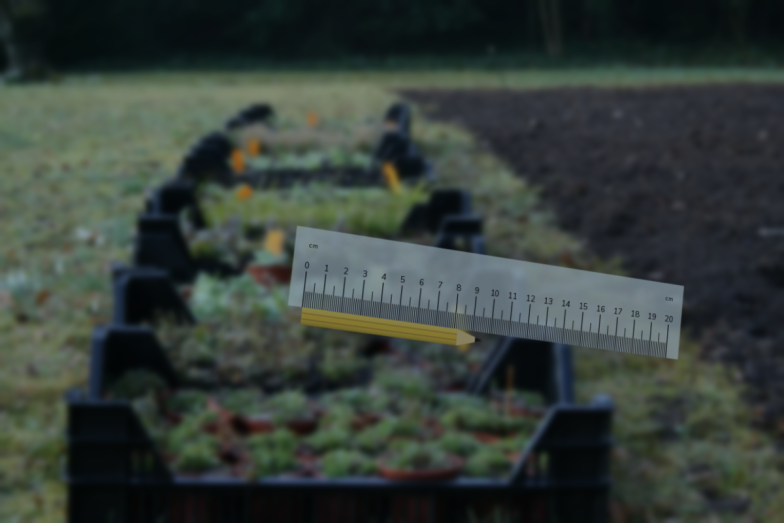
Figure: 9.5 cm
